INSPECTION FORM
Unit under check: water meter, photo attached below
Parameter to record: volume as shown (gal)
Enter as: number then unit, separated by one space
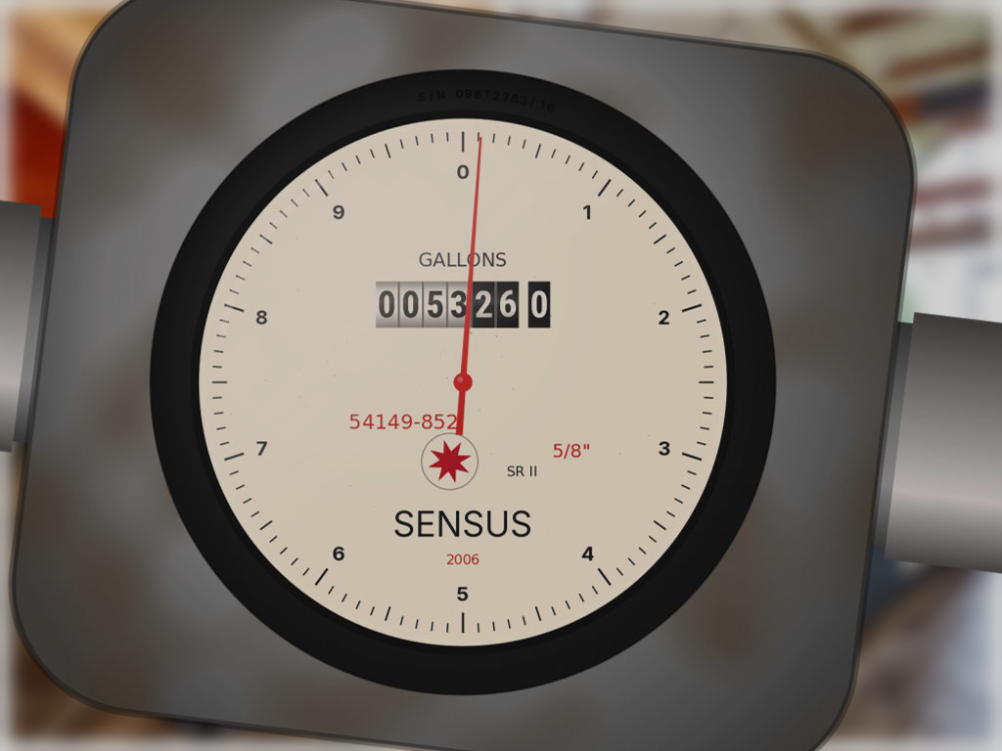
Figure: 53260.1 gal
